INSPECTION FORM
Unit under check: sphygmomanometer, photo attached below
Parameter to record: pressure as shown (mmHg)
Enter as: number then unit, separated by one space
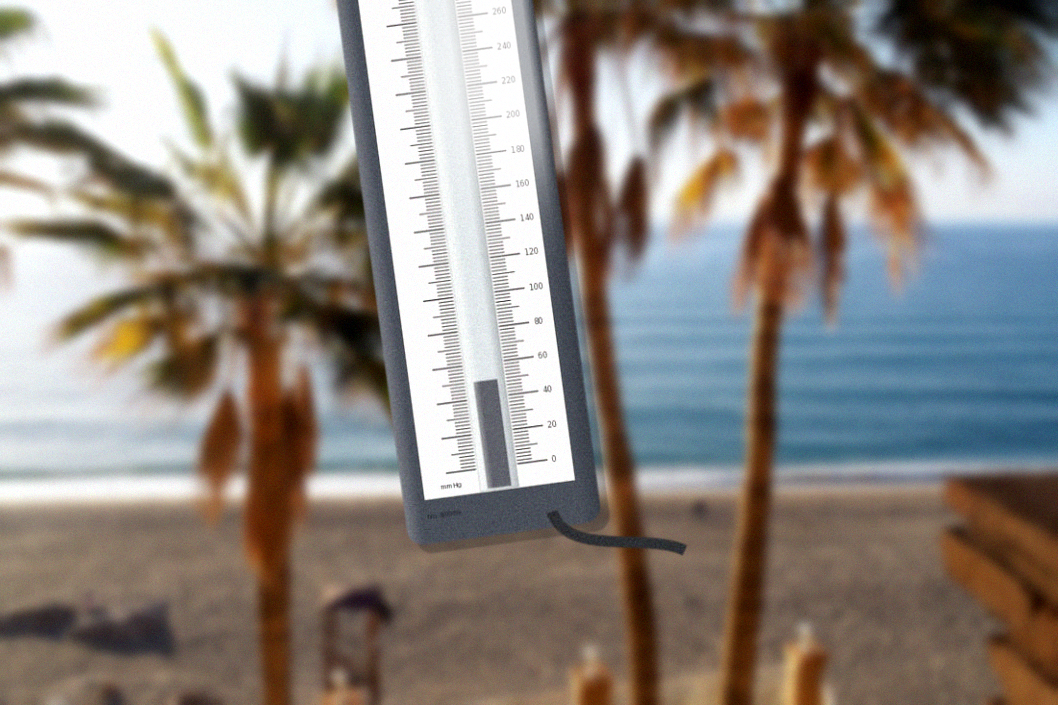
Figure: 50 mmHg
